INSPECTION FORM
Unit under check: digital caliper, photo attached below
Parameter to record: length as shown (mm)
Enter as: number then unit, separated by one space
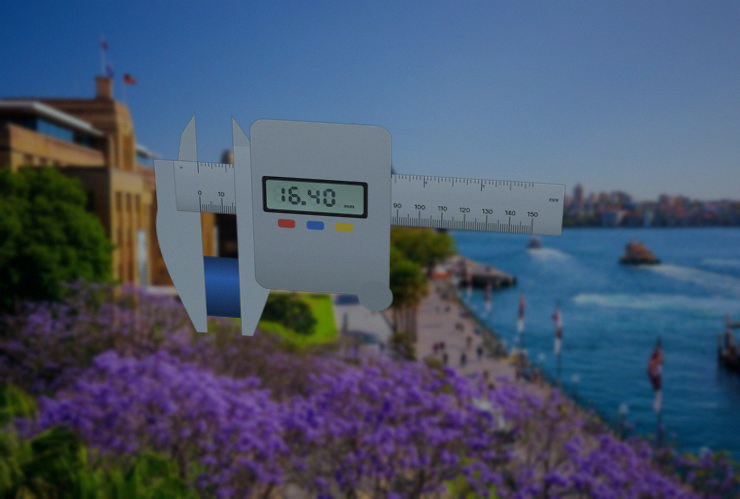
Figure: 16.40 mm
